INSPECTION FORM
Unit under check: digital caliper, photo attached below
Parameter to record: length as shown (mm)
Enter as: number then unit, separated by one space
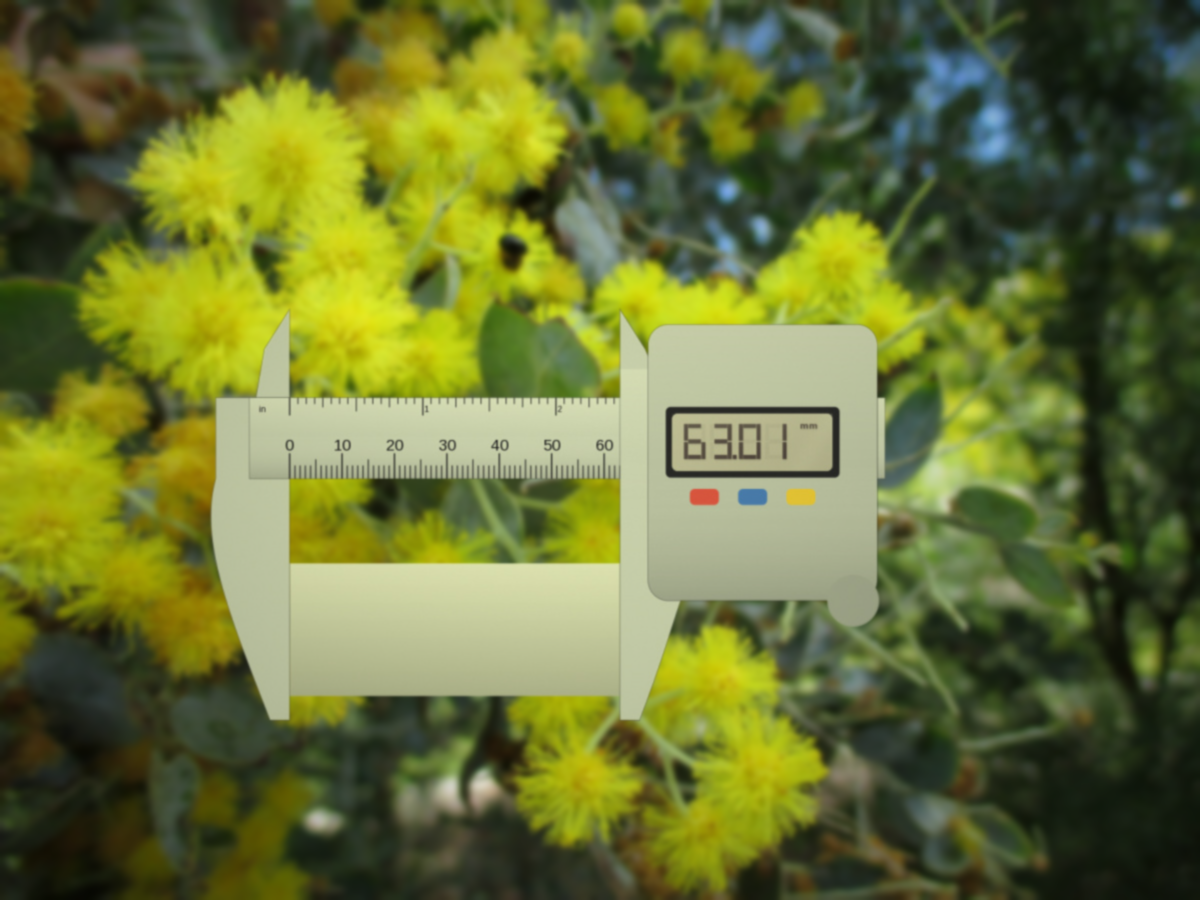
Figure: 63.01 mm
